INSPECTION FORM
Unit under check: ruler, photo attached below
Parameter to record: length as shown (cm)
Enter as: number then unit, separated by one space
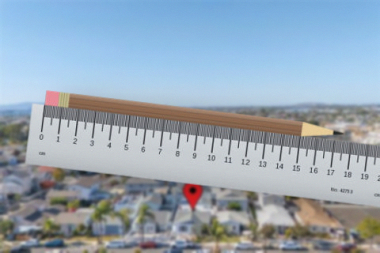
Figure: 17.5 cm
